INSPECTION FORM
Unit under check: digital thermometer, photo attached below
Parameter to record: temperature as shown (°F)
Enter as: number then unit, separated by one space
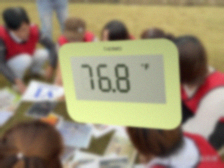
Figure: 76.8 °F
